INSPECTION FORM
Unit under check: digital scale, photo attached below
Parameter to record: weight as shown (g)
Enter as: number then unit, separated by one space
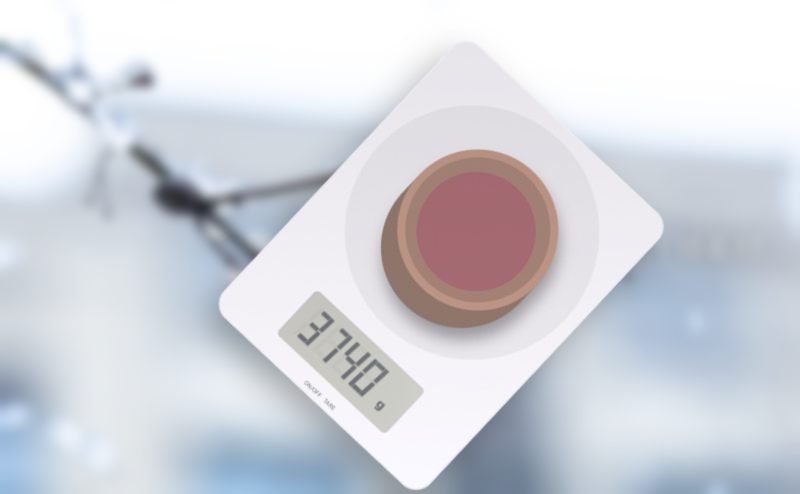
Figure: 3740 g
